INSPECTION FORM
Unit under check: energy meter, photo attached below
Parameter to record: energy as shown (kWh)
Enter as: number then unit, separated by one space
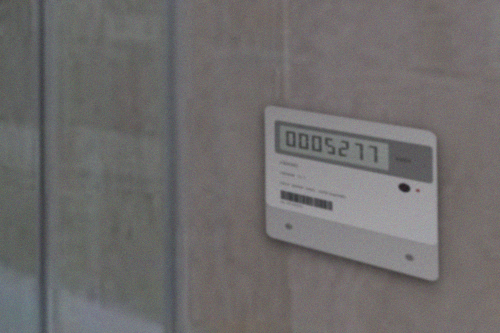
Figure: 5277 kWh
